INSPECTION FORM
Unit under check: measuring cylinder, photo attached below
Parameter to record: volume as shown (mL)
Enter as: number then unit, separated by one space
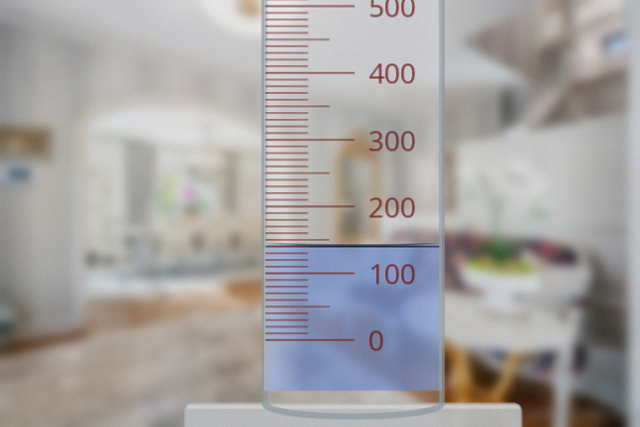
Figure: 140 mL
